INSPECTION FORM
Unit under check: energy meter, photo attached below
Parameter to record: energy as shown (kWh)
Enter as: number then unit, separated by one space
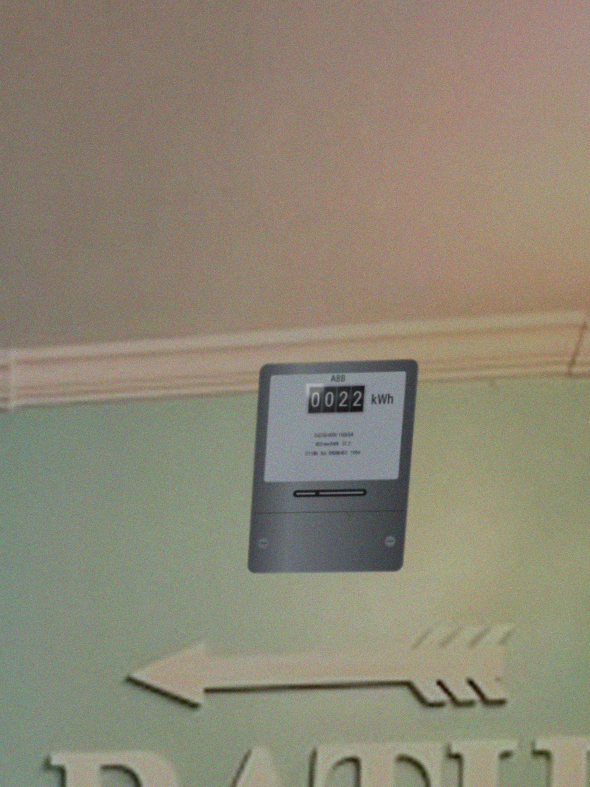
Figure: 22 kWh
